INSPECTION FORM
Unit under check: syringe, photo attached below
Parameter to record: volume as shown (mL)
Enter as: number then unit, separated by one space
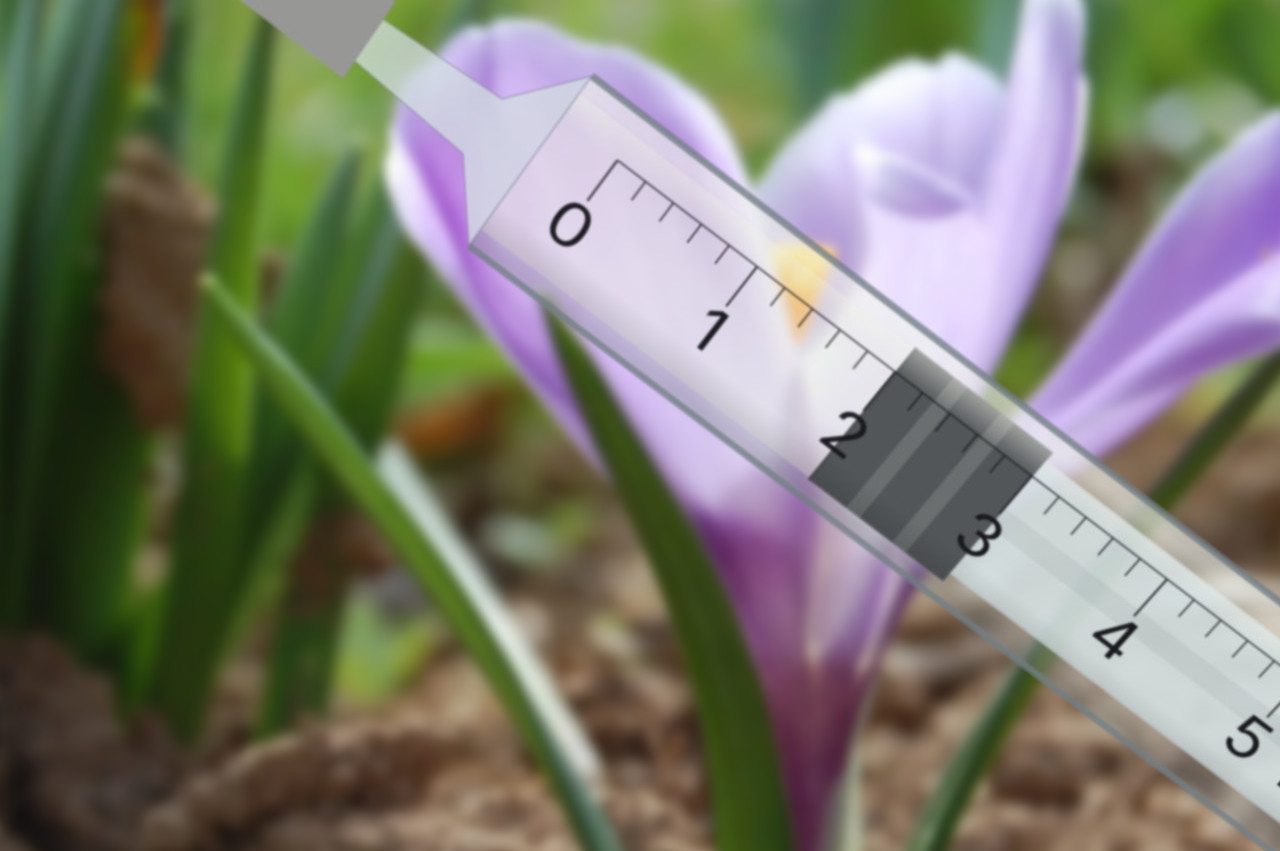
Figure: 2 mL
